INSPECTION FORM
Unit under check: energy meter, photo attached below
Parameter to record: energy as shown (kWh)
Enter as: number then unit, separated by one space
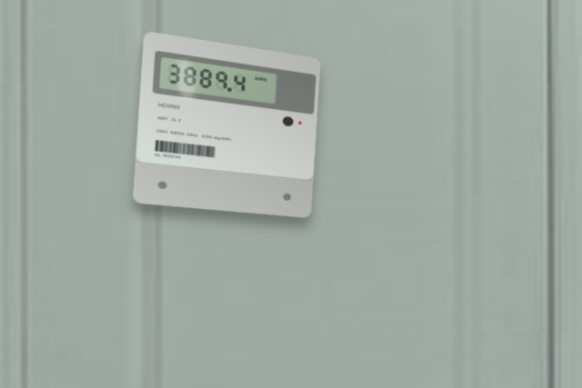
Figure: 3889.4 kWh
